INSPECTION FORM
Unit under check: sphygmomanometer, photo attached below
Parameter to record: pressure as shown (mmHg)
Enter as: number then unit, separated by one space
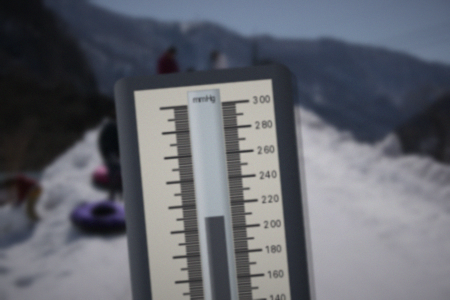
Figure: 210 mmHg
